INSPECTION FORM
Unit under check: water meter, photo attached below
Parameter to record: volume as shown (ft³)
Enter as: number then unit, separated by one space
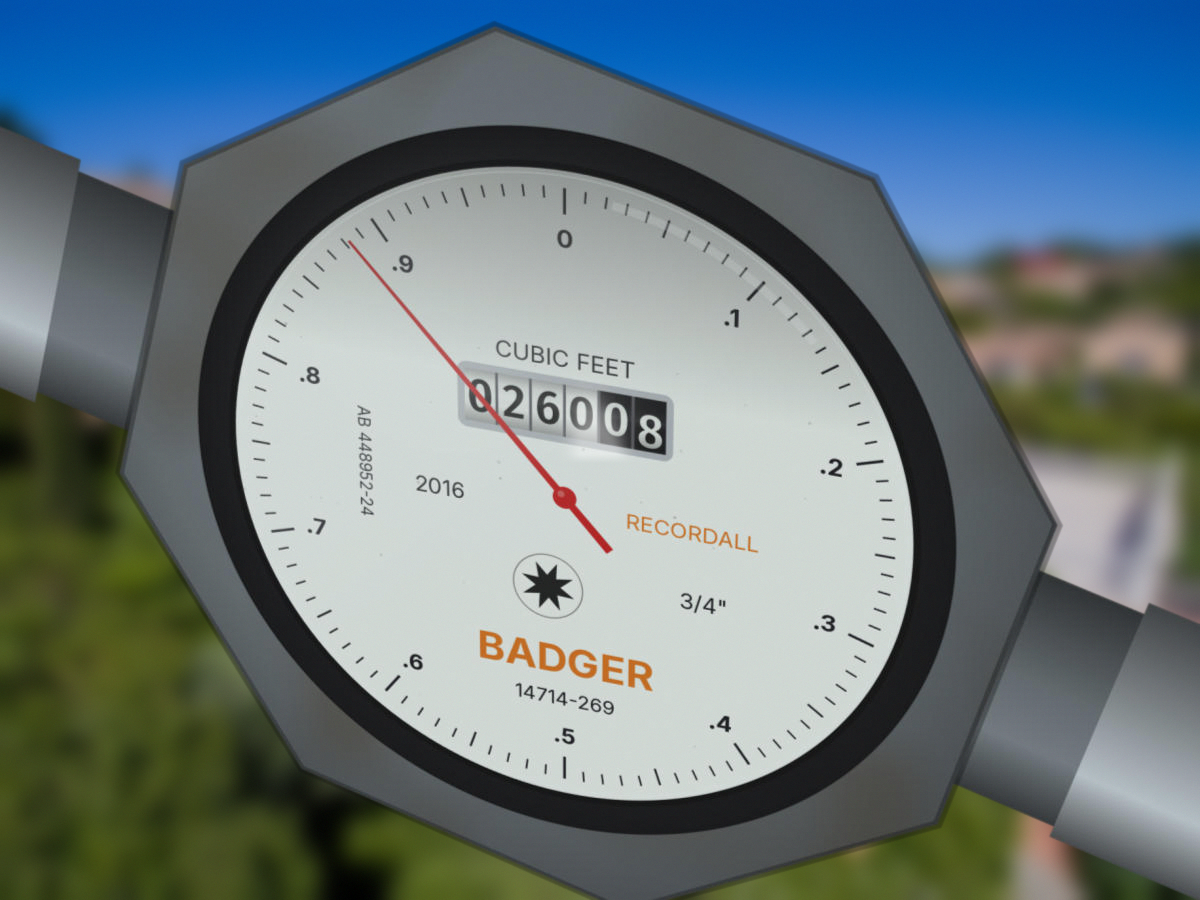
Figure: 26007.88 ft³
